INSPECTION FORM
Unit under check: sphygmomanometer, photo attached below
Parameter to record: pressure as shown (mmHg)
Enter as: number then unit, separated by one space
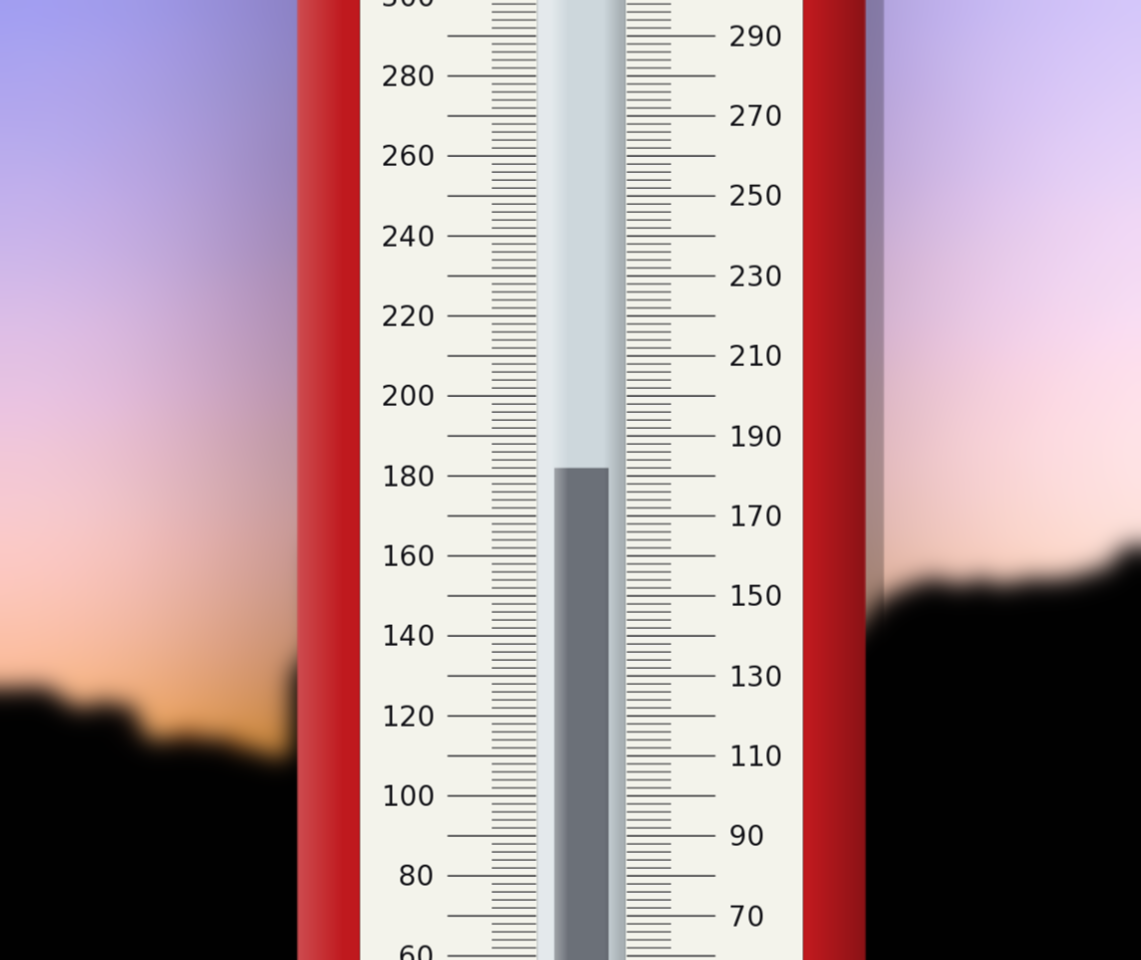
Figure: 182 mmHg
